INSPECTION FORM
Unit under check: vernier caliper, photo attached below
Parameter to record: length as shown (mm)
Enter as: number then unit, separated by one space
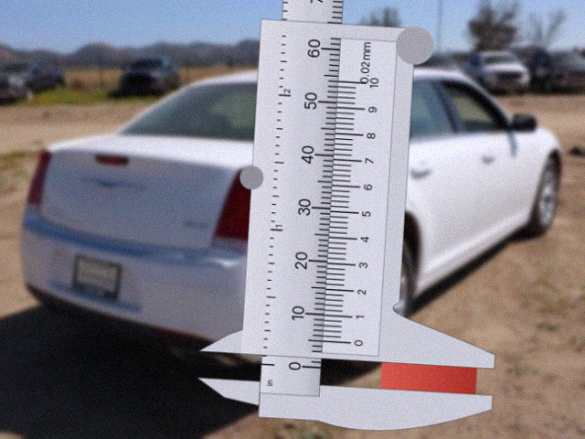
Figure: 5.0 mm
